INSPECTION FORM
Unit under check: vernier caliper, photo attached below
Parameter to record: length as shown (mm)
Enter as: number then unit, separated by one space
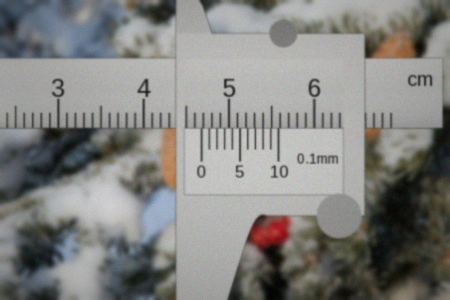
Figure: 46.8 mm
